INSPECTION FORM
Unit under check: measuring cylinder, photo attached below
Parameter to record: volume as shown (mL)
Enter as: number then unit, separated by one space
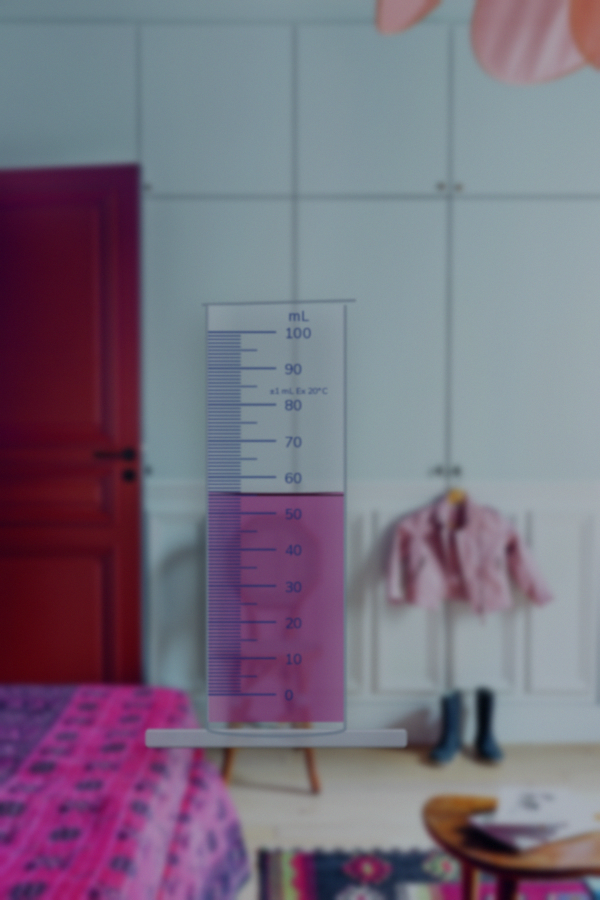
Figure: 55 mL
